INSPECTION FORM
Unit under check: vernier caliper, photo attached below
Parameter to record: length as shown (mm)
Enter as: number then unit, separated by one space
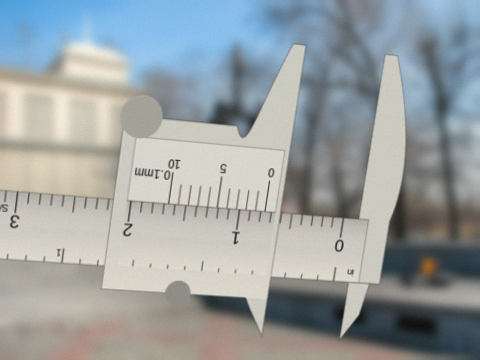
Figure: 7.6 mm
